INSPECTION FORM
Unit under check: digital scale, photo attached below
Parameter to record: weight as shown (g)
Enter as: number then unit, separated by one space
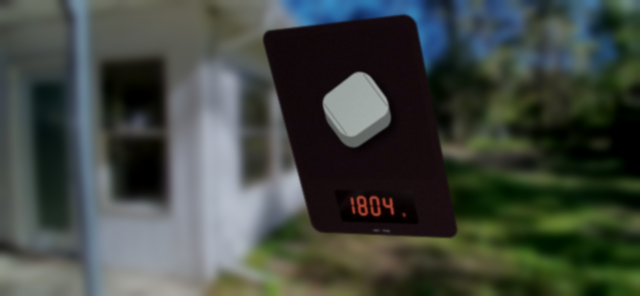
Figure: 1804 g
